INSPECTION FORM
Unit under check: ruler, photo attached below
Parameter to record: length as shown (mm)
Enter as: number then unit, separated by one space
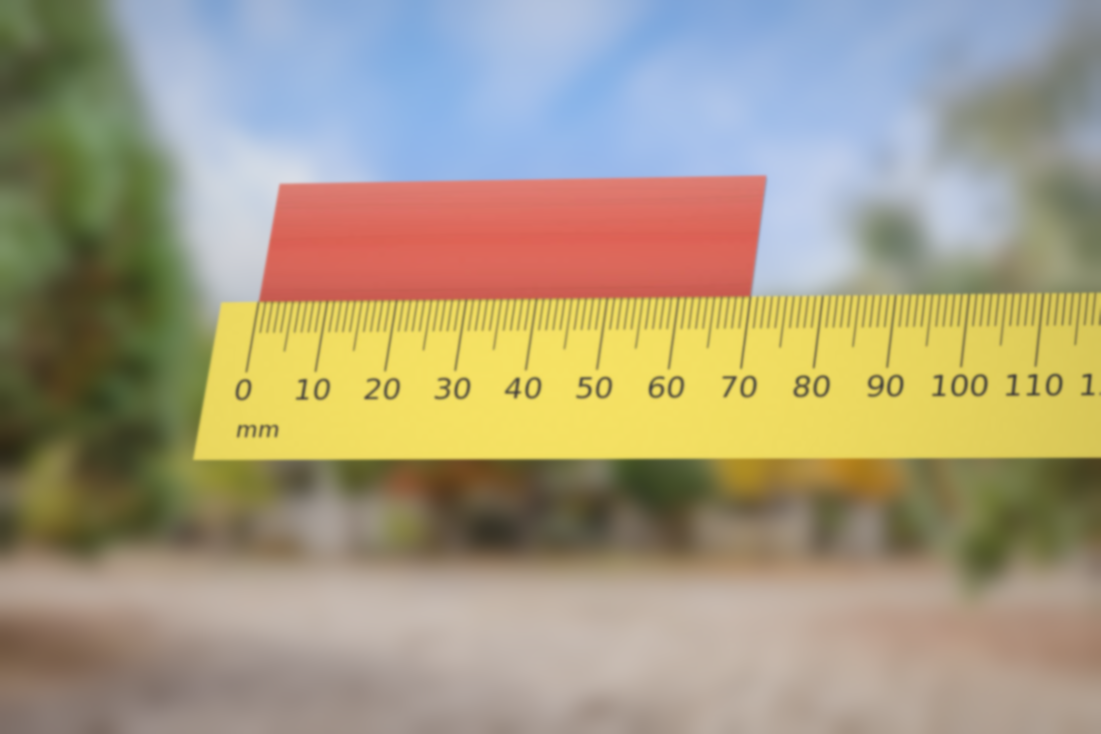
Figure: 70 mm
